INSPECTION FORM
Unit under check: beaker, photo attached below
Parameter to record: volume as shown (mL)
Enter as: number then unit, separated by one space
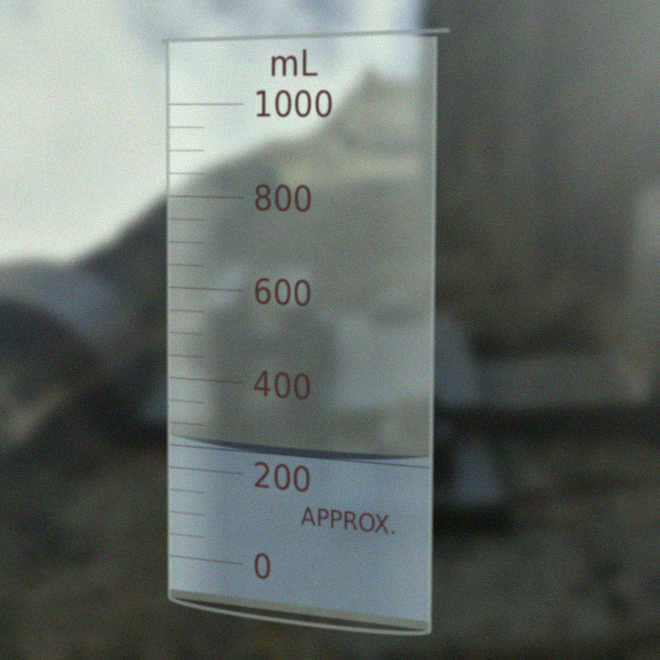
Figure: 250 mL
